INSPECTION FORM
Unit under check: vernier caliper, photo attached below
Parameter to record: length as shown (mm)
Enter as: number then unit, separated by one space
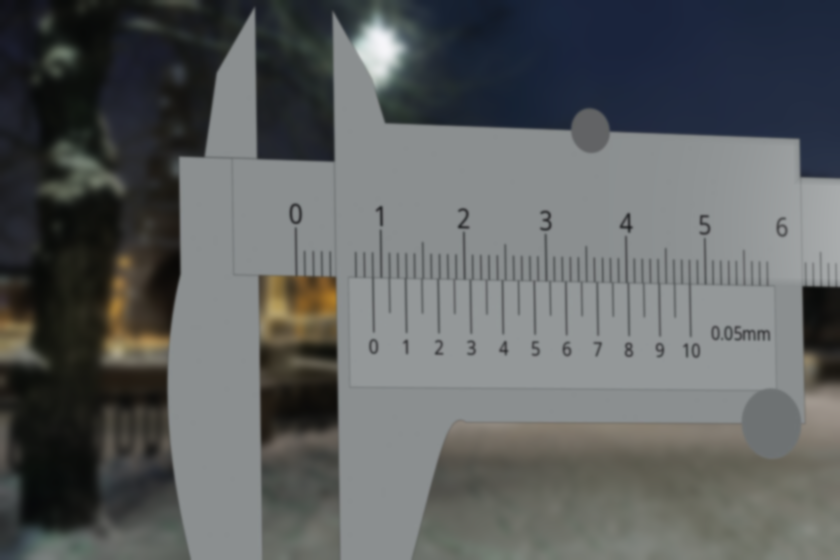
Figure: 9.0 mm
